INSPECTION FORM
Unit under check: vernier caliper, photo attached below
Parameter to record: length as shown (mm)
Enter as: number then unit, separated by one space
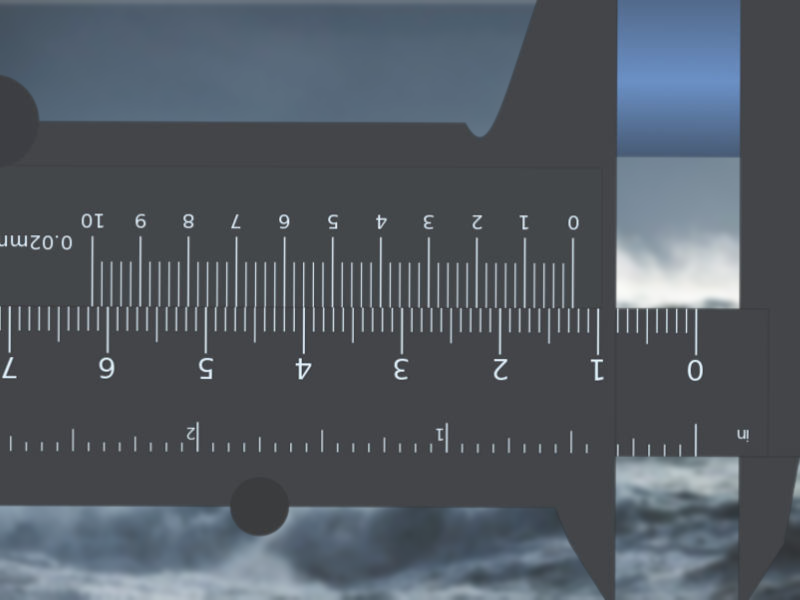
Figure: 12.6 mm
